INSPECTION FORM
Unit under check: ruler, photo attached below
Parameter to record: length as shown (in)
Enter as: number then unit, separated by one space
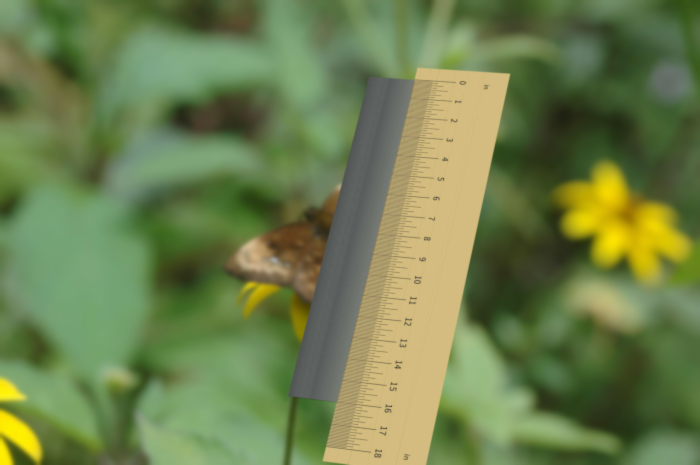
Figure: 16 in
